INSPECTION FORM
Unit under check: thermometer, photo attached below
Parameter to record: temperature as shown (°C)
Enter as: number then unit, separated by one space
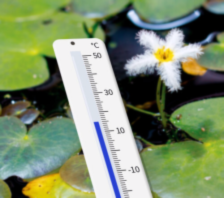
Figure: 15 °C
